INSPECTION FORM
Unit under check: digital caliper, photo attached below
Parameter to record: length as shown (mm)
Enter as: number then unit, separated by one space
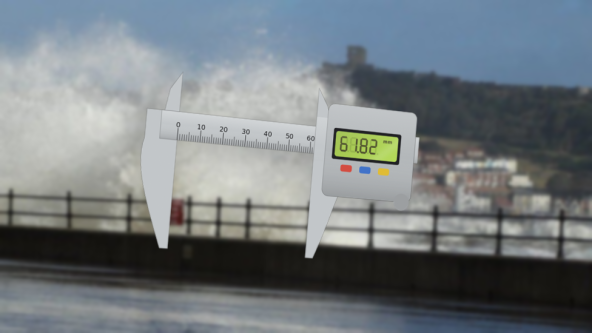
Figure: 61.82 mm
